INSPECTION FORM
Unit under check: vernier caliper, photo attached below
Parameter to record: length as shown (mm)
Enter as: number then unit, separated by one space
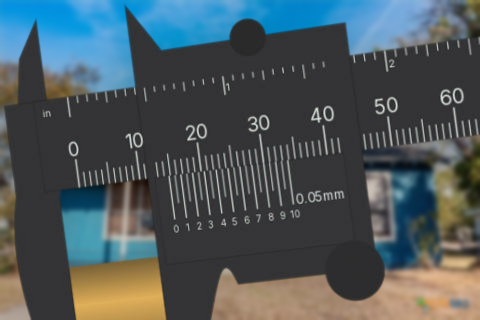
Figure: 14.8 mm
